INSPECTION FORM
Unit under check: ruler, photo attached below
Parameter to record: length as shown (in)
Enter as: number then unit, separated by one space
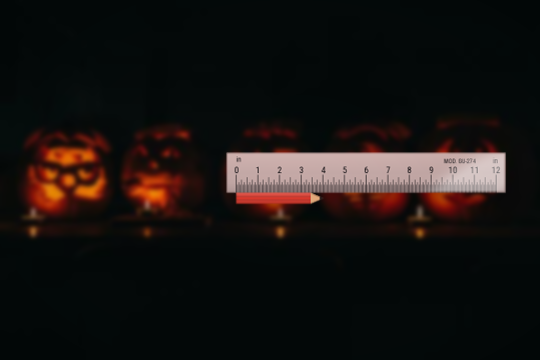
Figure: 4 in
